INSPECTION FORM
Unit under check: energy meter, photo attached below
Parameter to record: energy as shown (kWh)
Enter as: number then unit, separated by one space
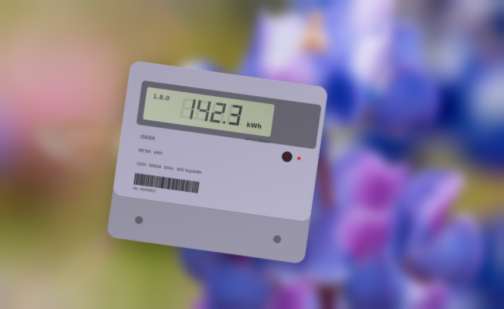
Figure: 142.3 kWh
